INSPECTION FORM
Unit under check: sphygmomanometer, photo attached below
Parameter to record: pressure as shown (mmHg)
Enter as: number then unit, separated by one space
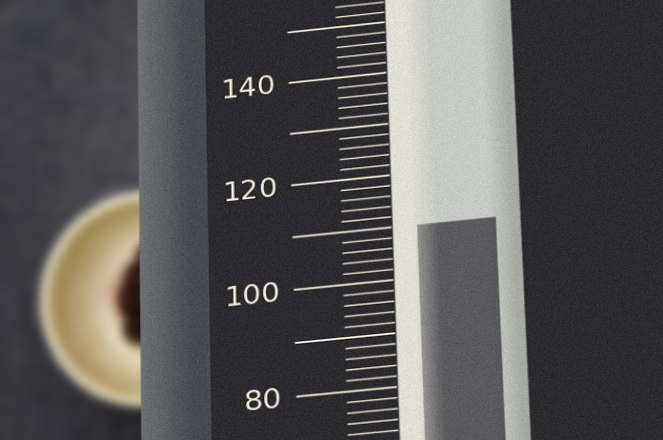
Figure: 110 mmHg
